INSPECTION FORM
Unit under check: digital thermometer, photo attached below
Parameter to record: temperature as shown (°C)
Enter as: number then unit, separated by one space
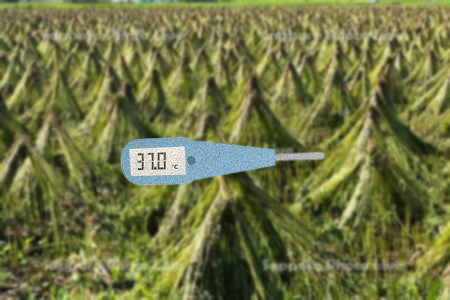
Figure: 37.0 °C
